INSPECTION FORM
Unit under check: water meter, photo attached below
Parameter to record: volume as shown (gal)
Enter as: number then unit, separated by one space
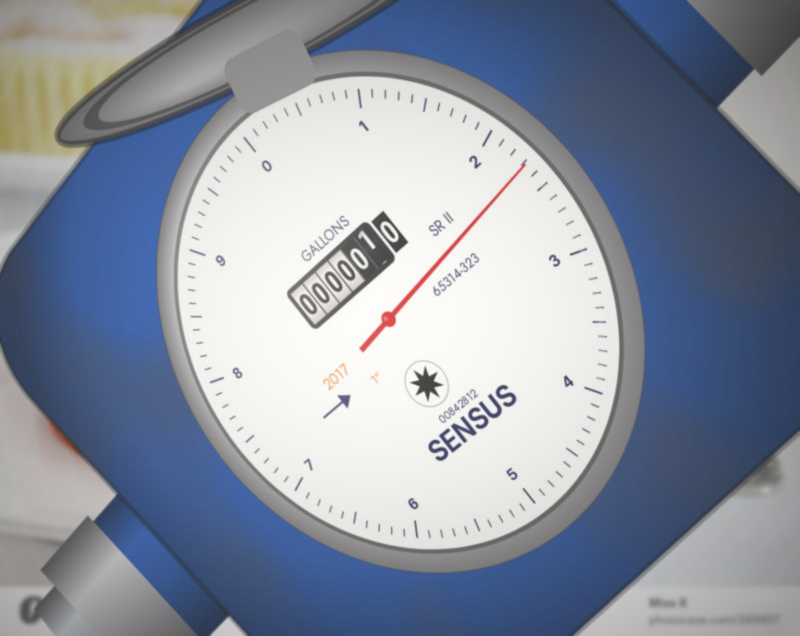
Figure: 12.3 gal
